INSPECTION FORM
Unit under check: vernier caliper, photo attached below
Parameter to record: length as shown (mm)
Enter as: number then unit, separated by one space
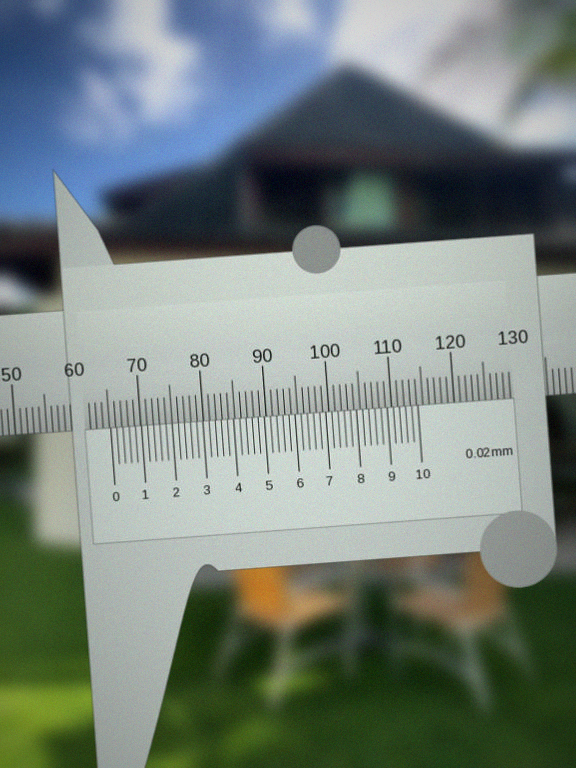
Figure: 65.2 mm
